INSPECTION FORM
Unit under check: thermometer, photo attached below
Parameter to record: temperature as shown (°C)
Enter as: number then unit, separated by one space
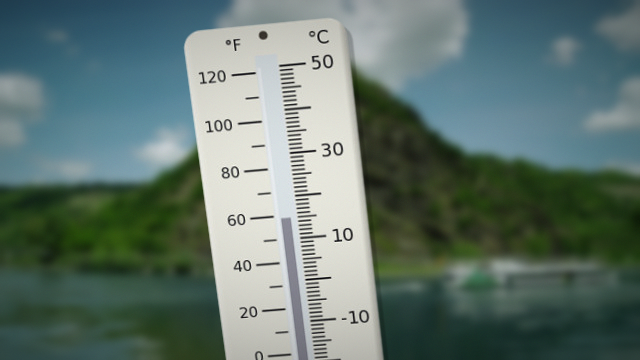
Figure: 15 °C
